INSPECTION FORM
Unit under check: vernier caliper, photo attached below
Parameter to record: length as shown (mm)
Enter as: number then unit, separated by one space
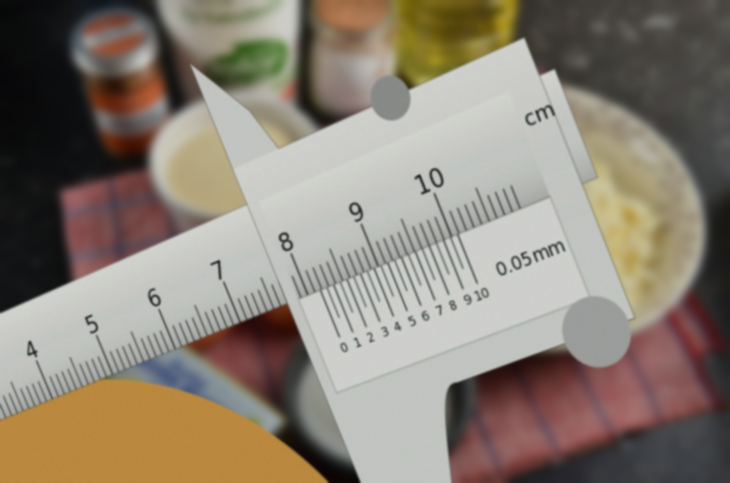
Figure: 81.8 mm
